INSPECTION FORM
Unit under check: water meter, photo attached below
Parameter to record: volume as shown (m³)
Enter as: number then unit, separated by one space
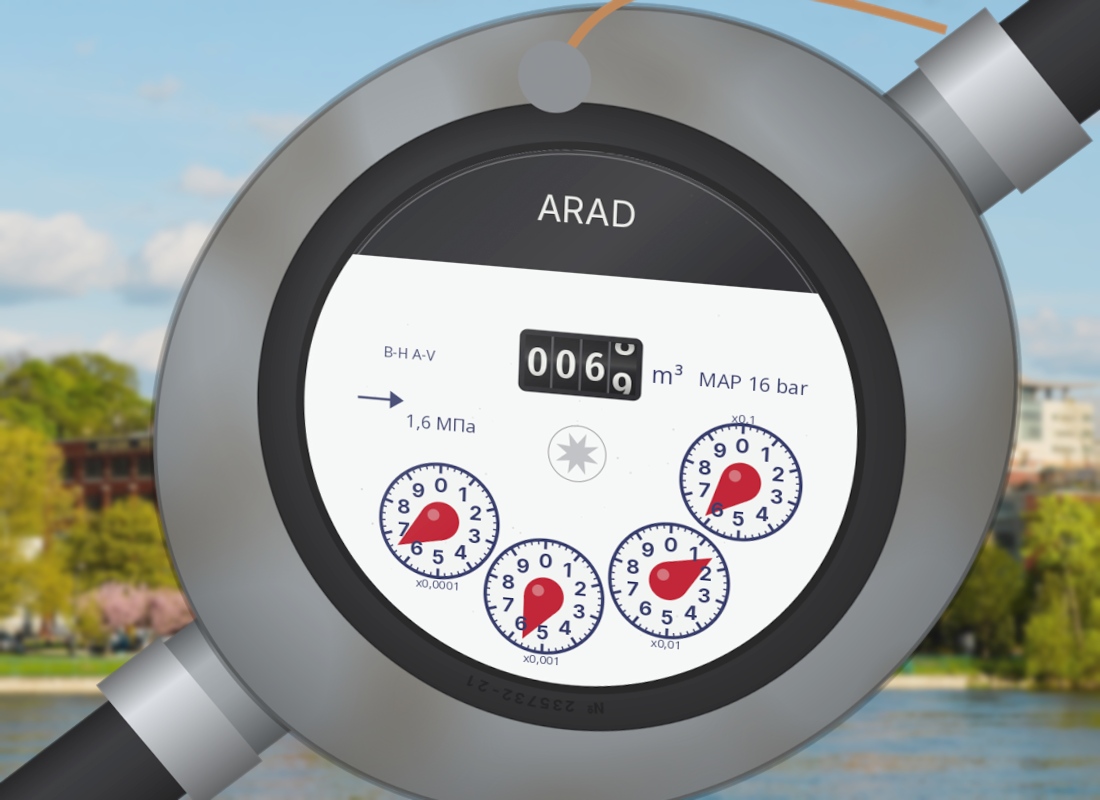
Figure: 68.6156 m³
